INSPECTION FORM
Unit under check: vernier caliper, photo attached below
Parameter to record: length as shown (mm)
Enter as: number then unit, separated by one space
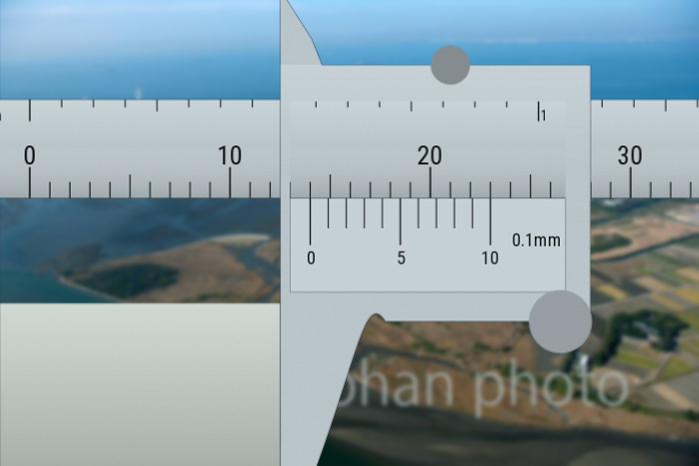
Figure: 14.0 mm
